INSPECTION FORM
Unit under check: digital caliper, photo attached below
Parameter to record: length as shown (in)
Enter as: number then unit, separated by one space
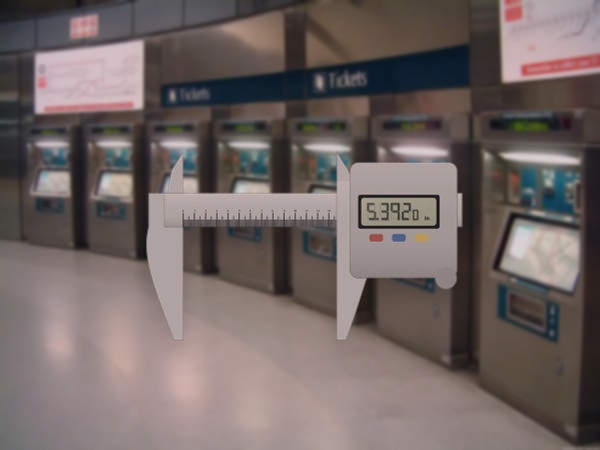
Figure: 5.3920 in
